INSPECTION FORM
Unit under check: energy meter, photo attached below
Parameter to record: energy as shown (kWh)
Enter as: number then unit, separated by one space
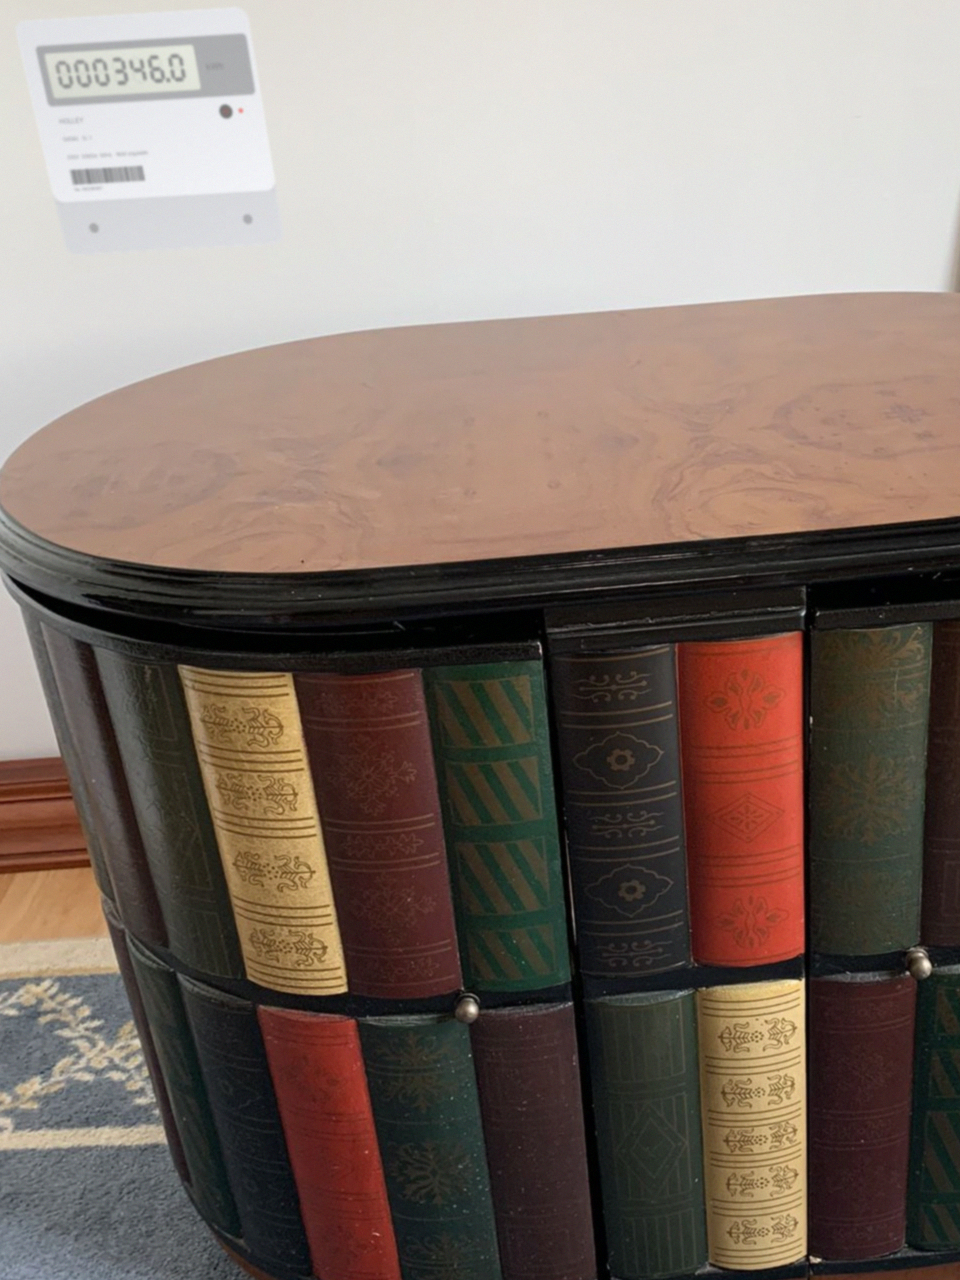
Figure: 346.0 kWh
